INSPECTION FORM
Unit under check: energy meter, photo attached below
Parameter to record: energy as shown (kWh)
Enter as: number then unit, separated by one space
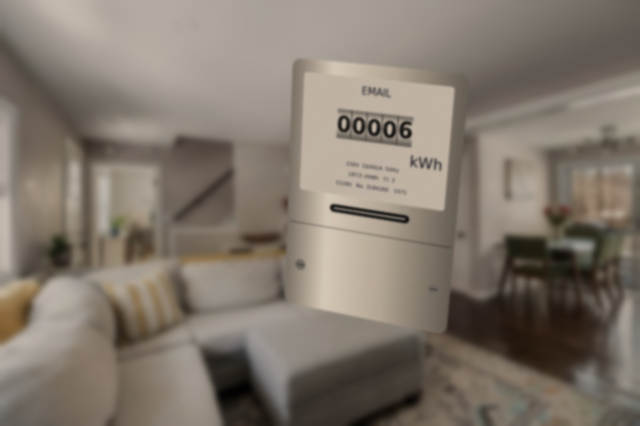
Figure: 6 kWh
